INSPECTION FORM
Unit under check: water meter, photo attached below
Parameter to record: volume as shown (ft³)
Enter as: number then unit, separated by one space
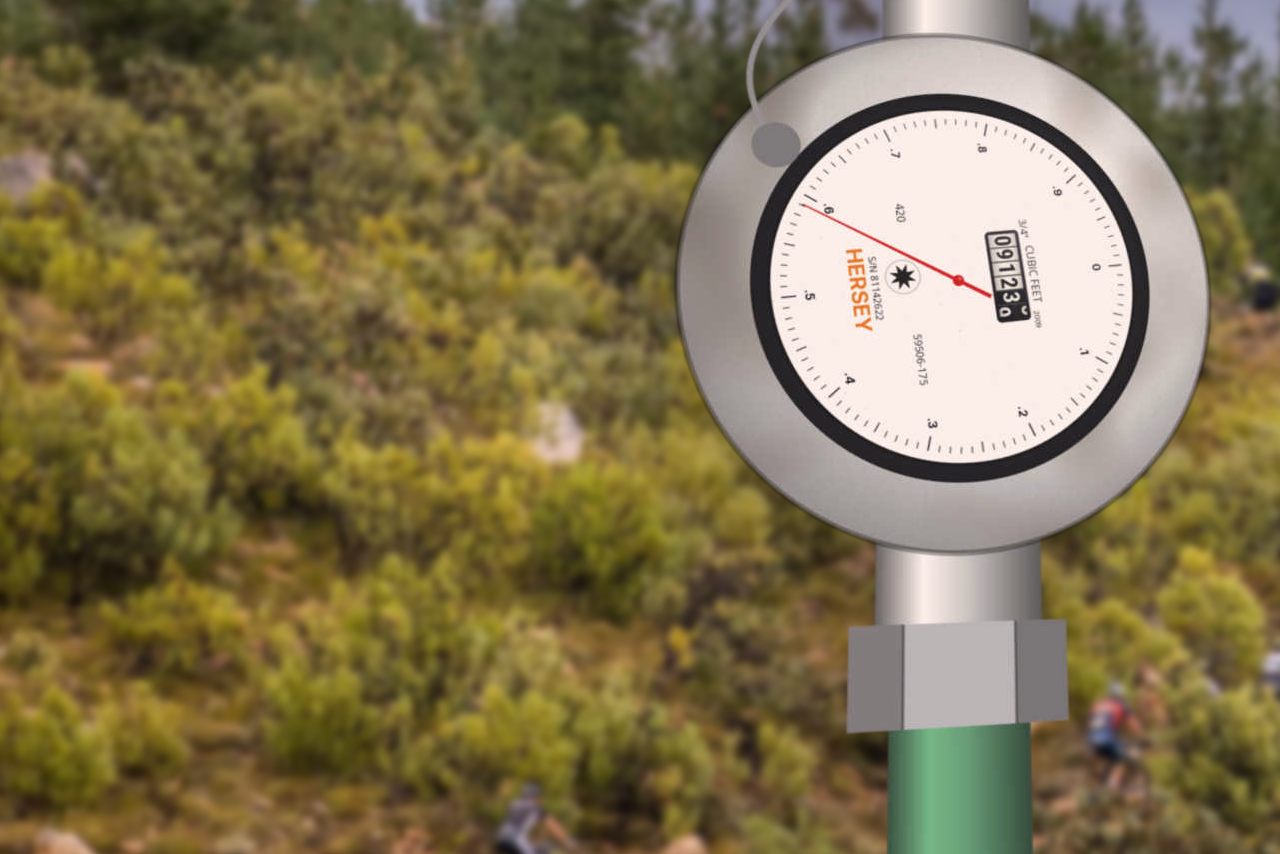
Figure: 91238.59 ft³
